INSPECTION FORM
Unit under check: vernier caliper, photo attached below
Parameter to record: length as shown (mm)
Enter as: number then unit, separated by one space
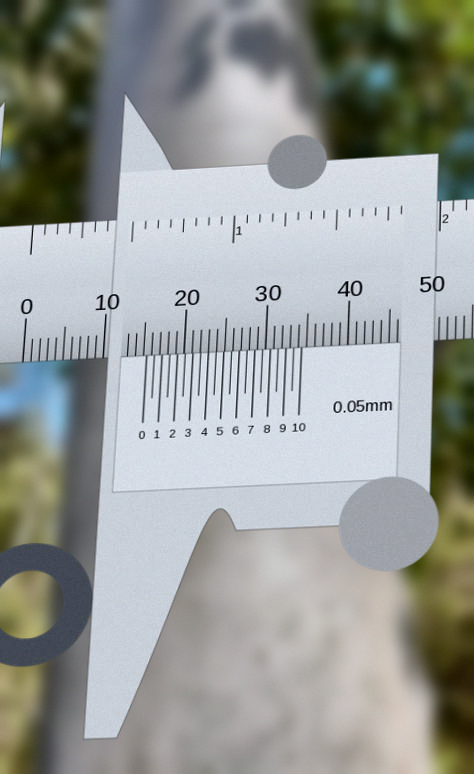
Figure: 15.4 mm
